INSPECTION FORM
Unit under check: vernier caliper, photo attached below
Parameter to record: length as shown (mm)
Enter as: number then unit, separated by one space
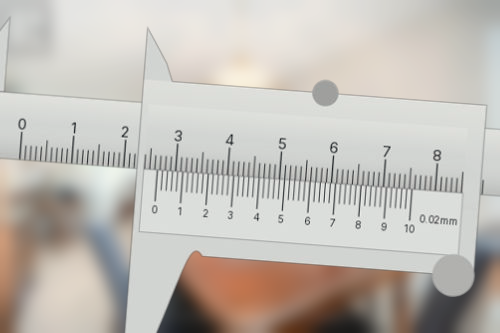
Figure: 26.5 mm
